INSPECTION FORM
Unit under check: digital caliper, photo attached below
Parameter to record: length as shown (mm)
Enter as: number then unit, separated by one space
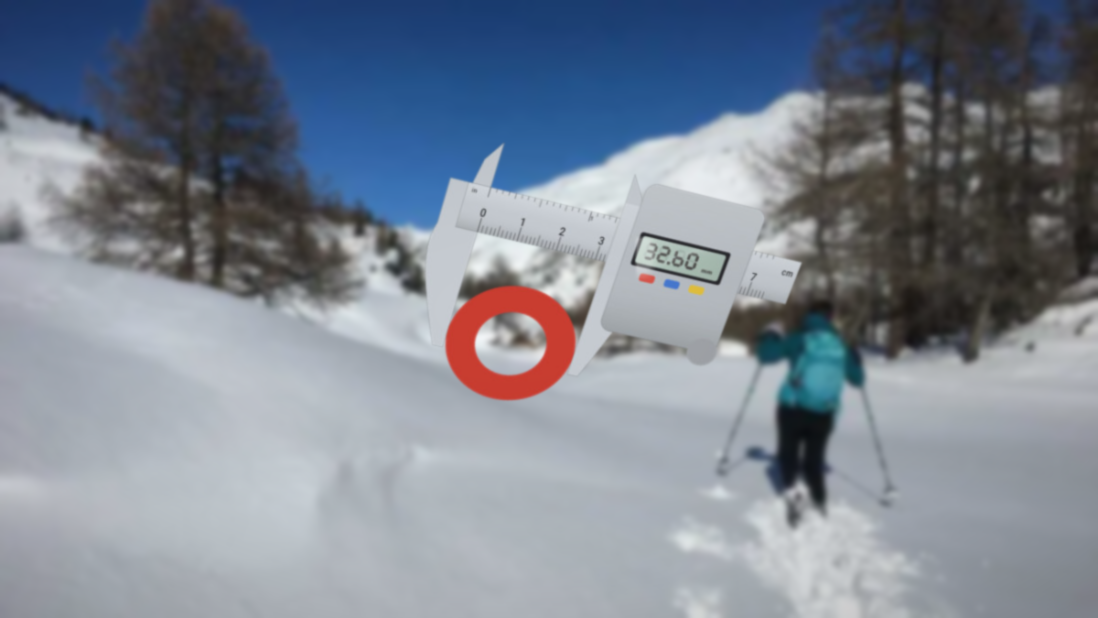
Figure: 32.60 mm
